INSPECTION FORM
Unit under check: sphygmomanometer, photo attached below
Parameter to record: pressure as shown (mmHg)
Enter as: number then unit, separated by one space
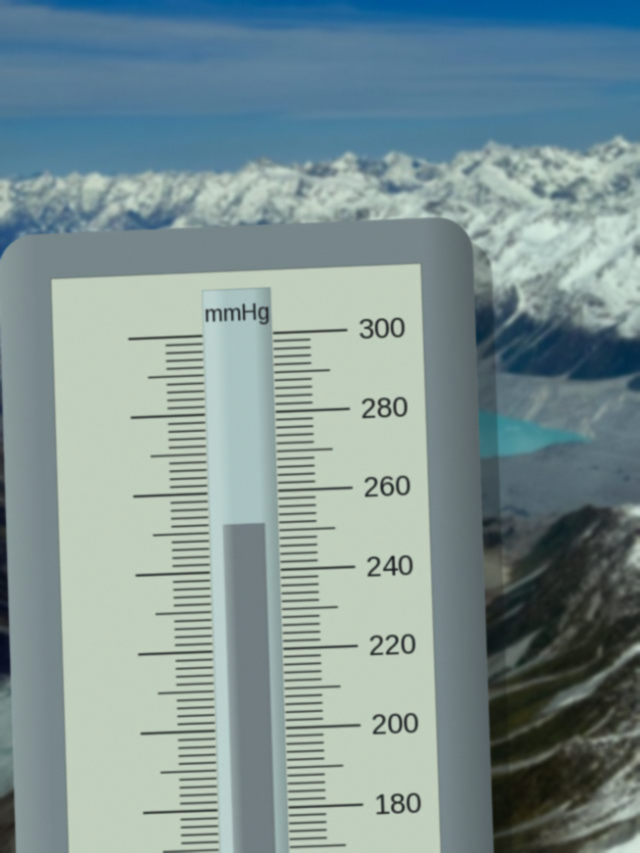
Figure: 252 mmHg
